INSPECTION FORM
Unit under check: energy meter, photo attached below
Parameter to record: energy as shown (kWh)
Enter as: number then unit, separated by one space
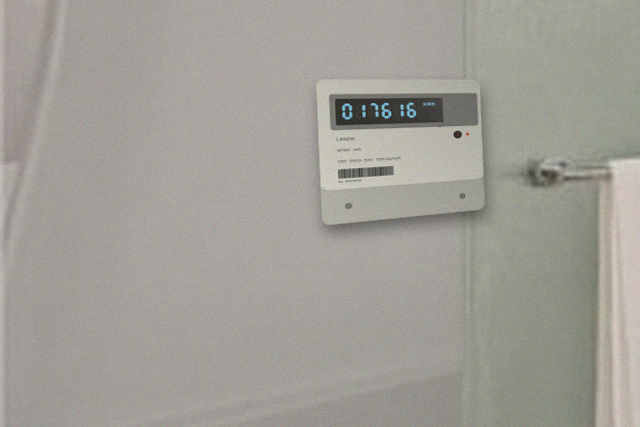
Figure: 17616 kWh
